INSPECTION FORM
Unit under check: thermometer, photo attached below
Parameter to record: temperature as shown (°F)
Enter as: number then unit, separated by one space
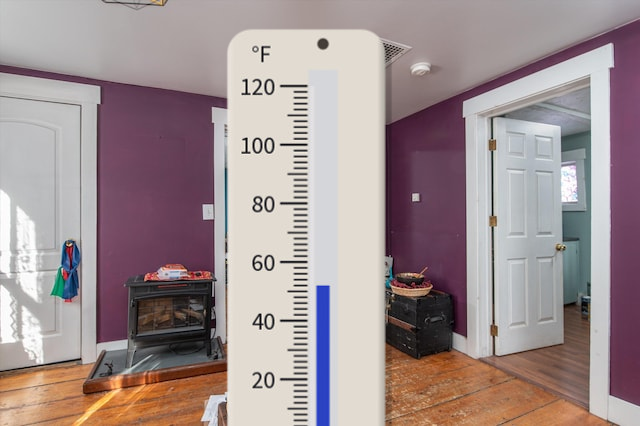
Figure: 52 °F
